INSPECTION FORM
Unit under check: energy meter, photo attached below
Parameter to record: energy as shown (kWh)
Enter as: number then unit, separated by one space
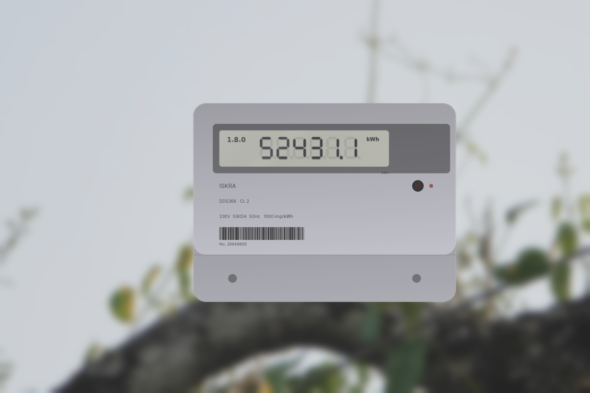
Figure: 52431.1 kWh
